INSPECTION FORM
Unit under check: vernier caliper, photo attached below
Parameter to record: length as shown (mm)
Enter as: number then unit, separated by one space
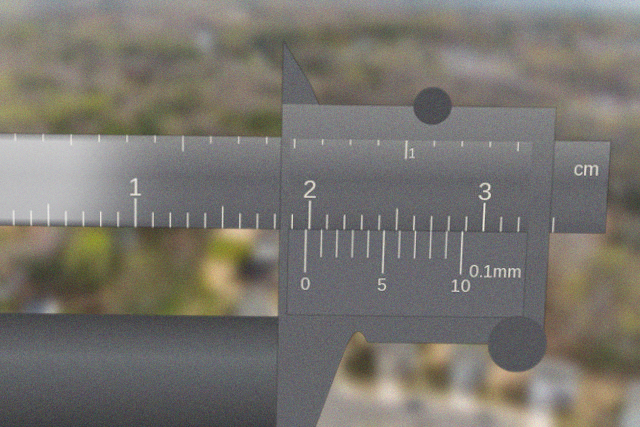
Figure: 19.8 mm
